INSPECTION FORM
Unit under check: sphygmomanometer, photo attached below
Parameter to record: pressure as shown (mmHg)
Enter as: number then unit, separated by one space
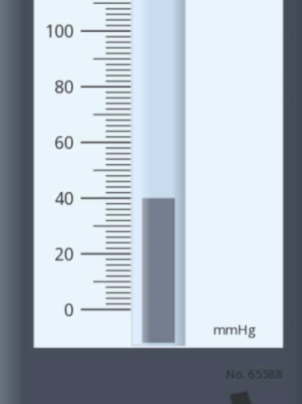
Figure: 40 mmHg
